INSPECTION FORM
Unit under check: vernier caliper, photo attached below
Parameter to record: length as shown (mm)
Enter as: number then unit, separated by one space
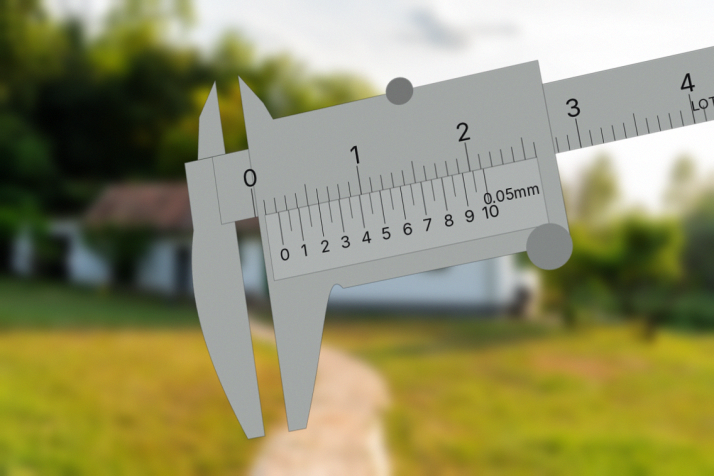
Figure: 2.2 mm
